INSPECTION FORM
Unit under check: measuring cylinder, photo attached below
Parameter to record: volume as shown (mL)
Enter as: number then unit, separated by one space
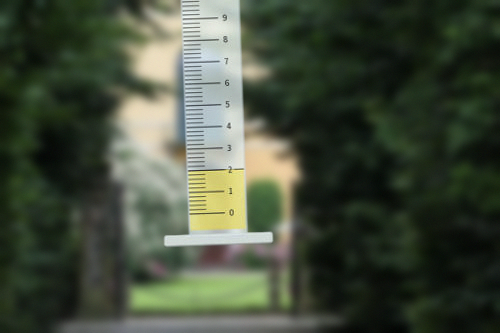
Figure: 2 mL
